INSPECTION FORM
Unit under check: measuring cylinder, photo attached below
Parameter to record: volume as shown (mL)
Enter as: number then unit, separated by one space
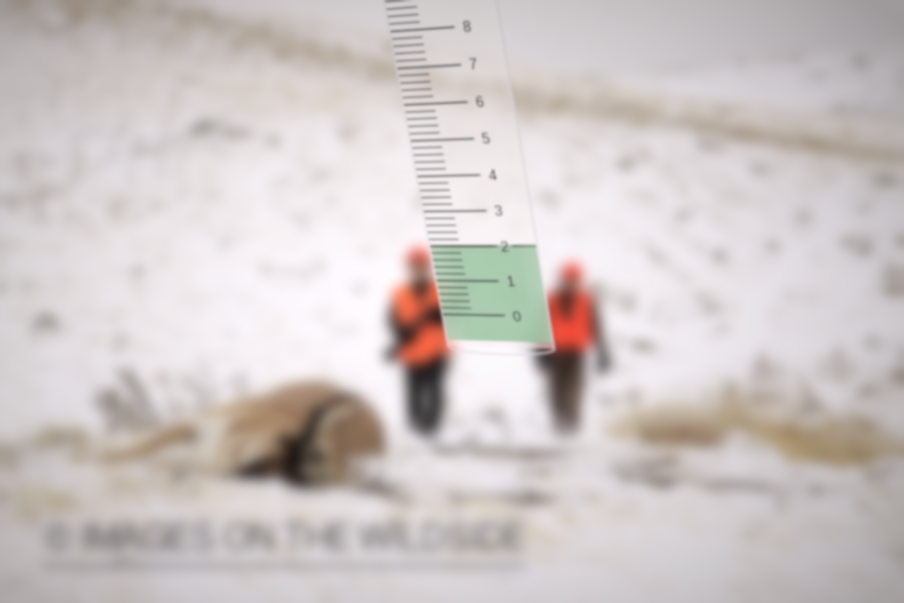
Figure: 2 mL
